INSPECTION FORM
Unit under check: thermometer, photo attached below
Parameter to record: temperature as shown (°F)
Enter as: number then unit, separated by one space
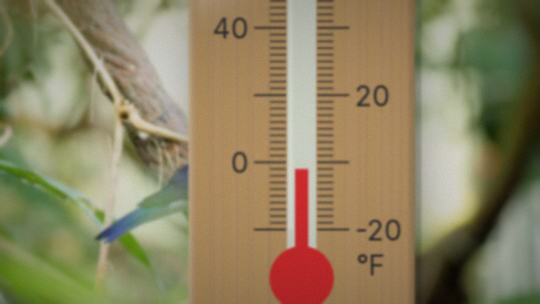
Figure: -2 °F
